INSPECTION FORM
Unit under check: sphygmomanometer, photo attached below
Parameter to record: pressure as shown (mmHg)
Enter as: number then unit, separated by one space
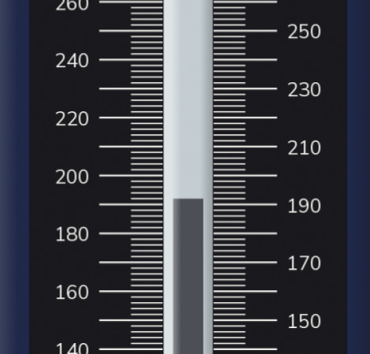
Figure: 192 mmHg
